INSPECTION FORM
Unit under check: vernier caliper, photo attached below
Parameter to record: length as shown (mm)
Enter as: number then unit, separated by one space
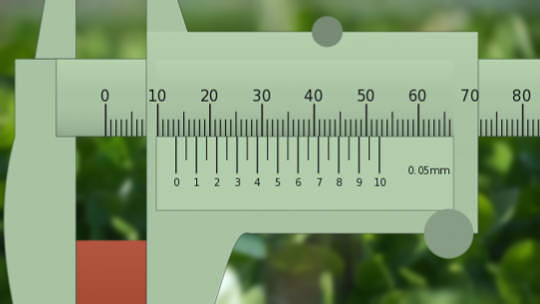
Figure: 13.5 mm
